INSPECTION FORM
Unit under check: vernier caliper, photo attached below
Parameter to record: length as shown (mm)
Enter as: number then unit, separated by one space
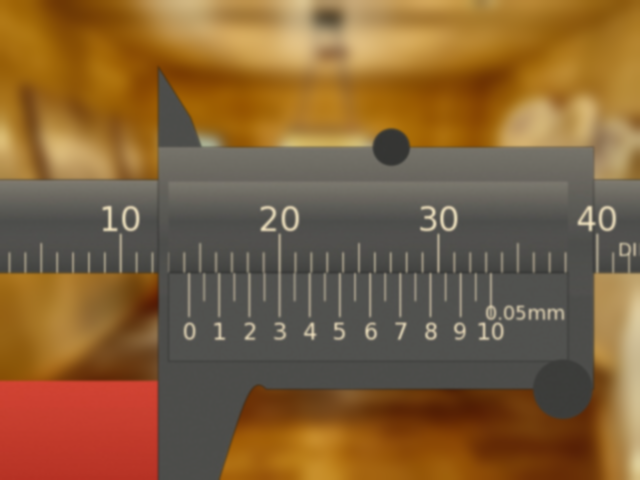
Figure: 14.3 mm
